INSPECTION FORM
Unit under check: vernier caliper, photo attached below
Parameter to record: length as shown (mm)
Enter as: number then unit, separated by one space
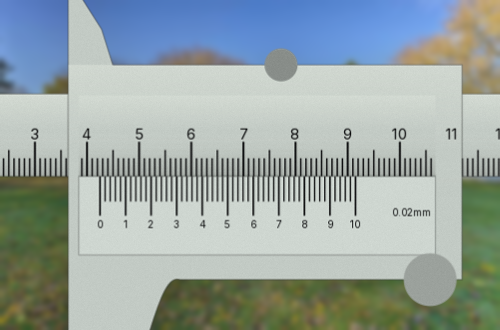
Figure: 42.5 mm
